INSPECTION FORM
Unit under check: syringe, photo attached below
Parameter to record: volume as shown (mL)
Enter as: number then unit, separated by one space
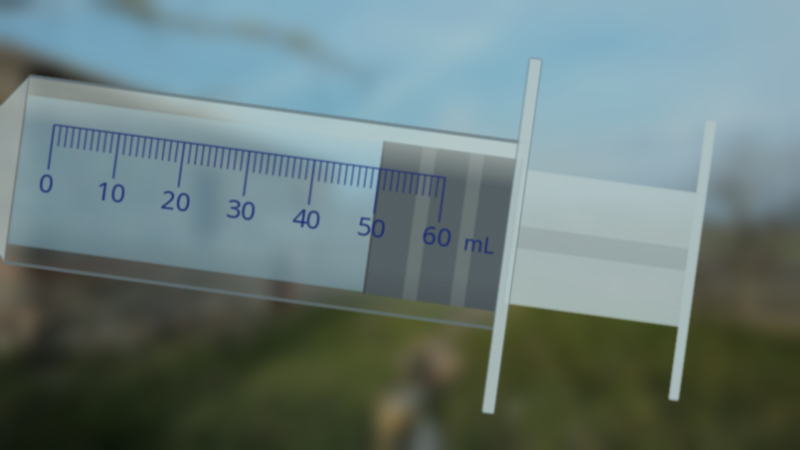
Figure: 50 mL
